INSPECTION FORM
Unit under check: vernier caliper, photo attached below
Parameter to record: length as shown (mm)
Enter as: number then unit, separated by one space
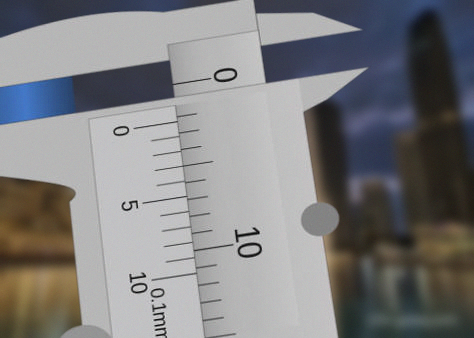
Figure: 2.3 mm
